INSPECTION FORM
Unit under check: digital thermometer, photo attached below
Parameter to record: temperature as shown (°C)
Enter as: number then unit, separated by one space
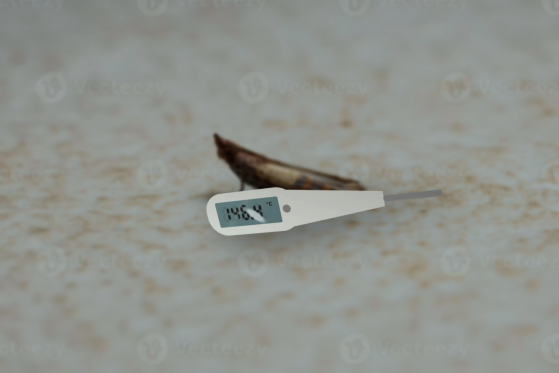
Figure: 146.4 °C
